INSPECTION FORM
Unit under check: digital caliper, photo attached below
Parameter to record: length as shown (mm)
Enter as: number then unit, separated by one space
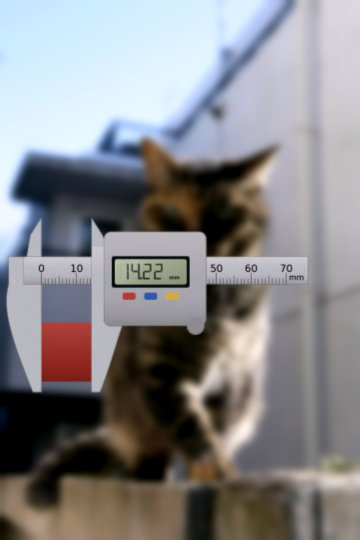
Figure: 14.22 mm
